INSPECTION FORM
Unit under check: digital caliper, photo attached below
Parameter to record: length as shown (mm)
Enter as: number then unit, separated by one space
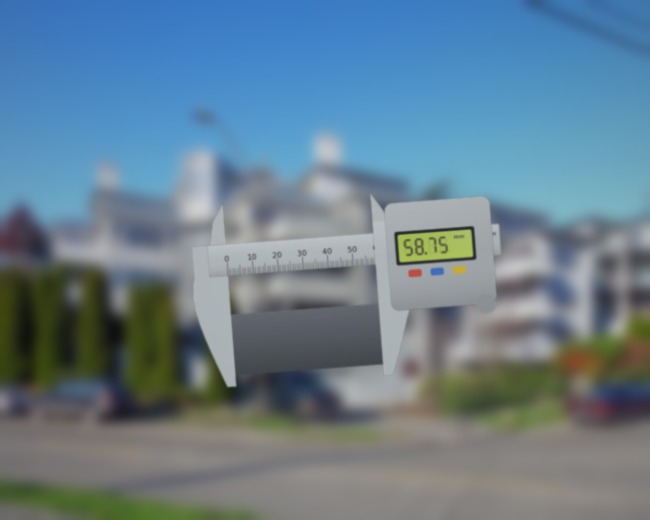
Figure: 58.75 mm
